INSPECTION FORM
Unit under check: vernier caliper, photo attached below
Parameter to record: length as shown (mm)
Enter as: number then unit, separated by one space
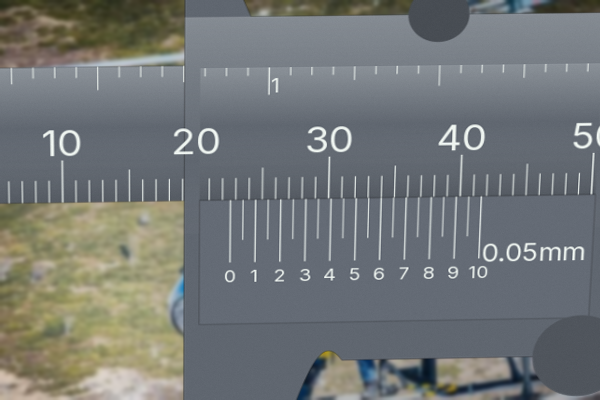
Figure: 22.6 mm
